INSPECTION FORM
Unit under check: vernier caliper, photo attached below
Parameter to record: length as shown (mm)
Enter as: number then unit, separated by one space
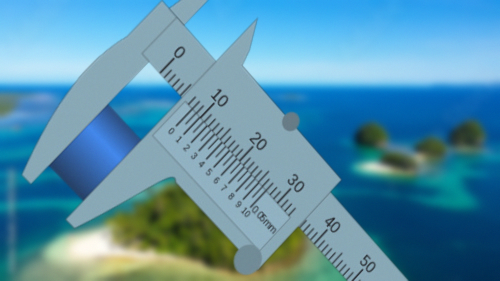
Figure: 8.0 mm
